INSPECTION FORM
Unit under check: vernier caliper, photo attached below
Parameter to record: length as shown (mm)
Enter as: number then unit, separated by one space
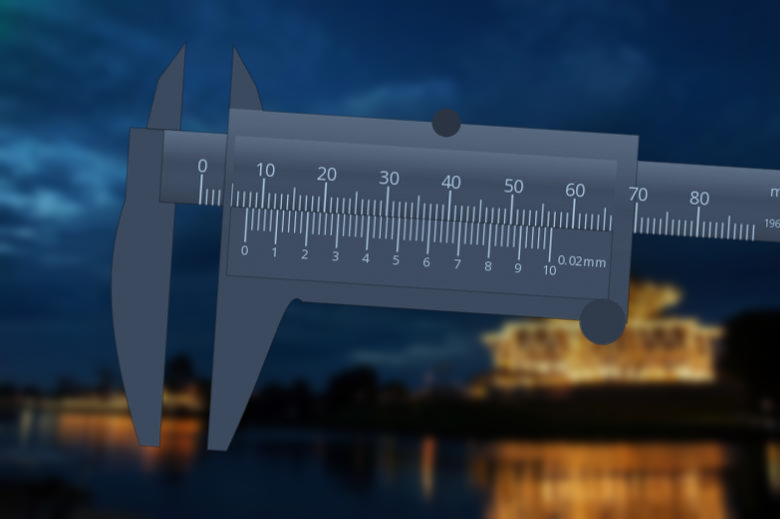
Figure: 7.6 mm
